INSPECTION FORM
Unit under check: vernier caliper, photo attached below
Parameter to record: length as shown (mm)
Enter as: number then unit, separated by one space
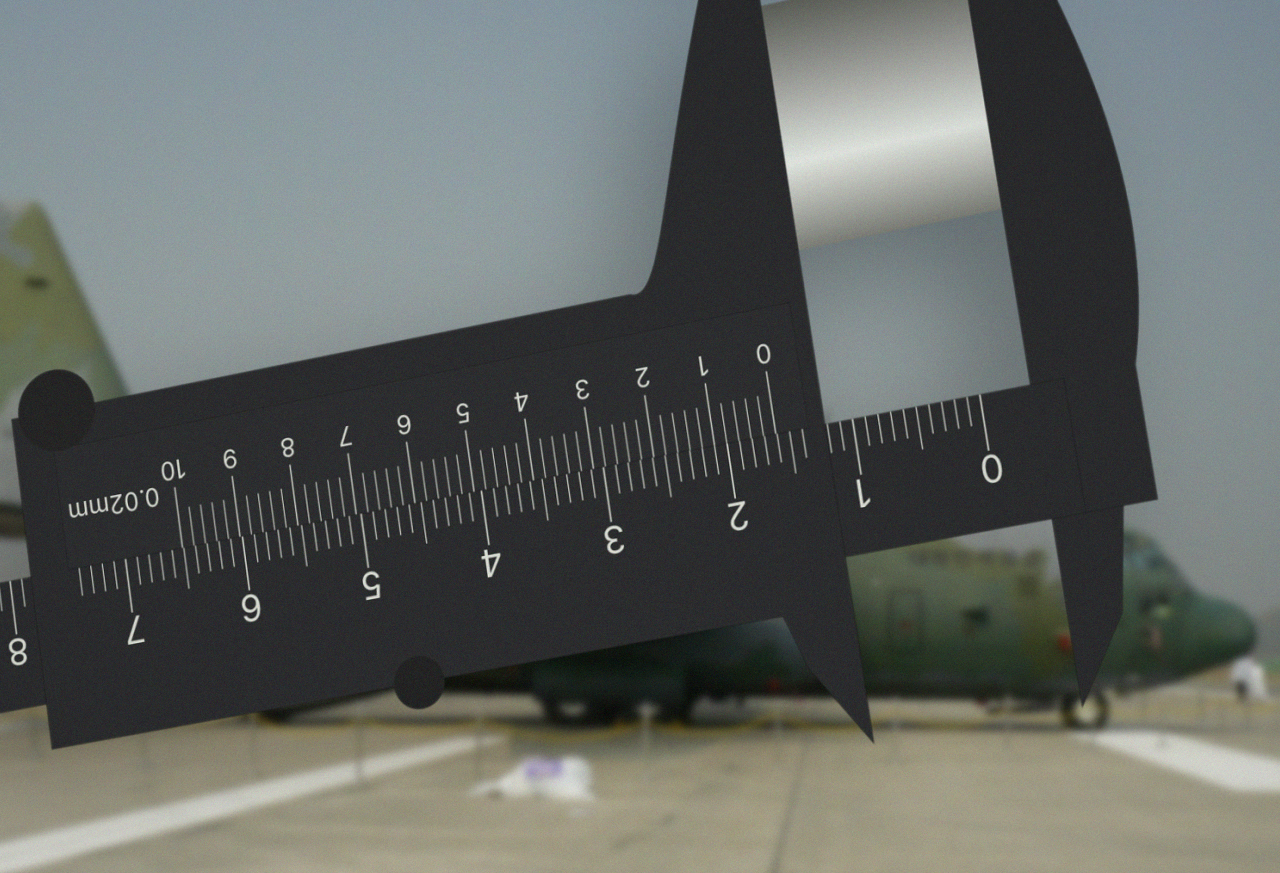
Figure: 16.1 mm
